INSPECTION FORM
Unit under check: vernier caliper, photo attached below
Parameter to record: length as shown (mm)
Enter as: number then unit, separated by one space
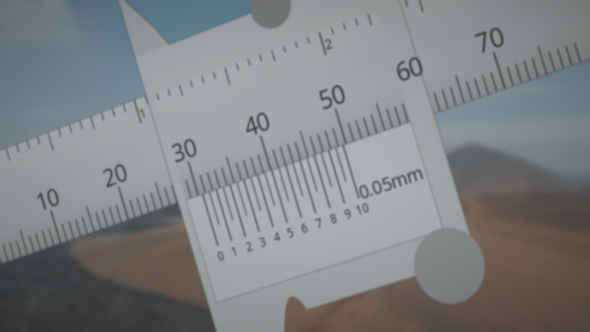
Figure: 30.6 mm
